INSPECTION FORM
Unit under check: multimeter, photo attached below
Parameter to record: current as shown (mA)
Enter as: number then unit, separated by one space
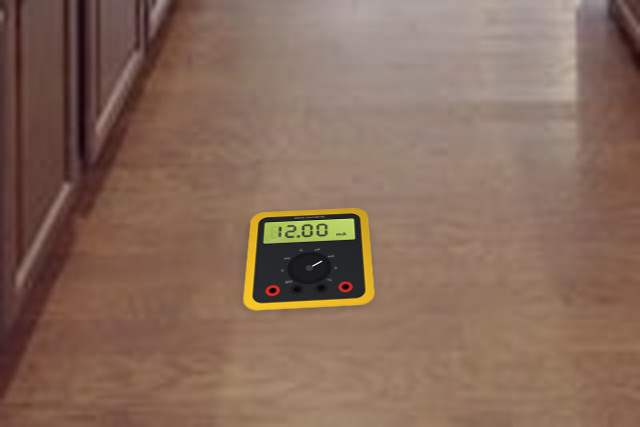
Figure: 12.00 mA
